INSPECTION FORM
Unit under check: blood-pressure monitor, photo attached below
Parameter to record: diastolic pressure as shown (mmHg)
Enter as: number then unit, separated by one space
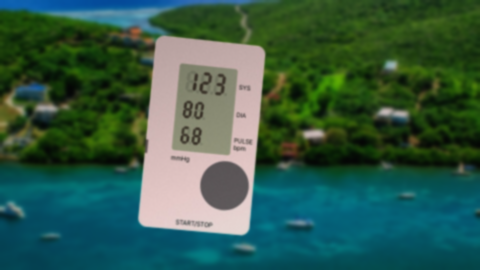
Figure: 80 mmHg
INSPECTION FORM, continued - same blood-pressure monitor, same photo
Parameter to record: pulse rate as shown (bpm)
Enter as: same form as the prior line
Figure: 68 bpm
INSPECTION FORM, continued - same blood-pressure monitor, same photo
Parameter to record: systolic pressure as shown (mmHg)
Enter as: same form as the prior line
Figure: 123 mmHg
